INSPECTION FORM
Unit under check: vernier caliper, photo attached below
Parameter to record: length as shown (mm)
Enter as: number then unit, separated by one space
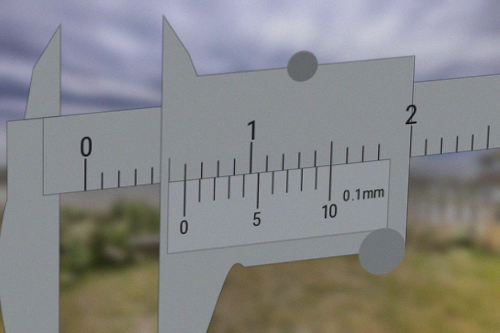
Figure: 6.0 mm
